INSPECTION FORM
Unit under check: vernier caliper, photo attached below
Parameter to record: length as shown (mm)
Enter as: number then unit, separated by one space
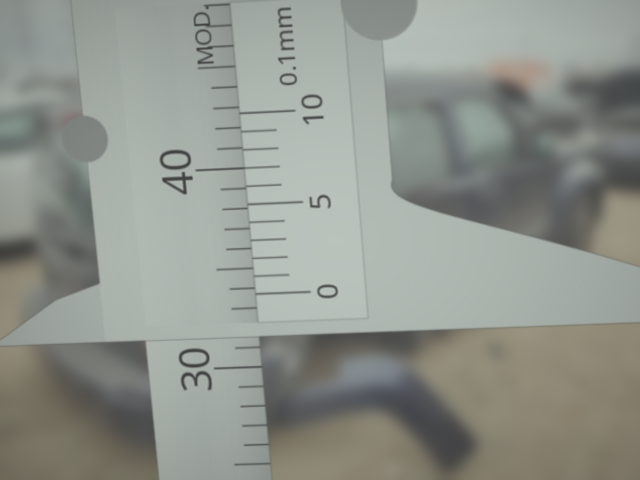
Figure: 33.7 mm
